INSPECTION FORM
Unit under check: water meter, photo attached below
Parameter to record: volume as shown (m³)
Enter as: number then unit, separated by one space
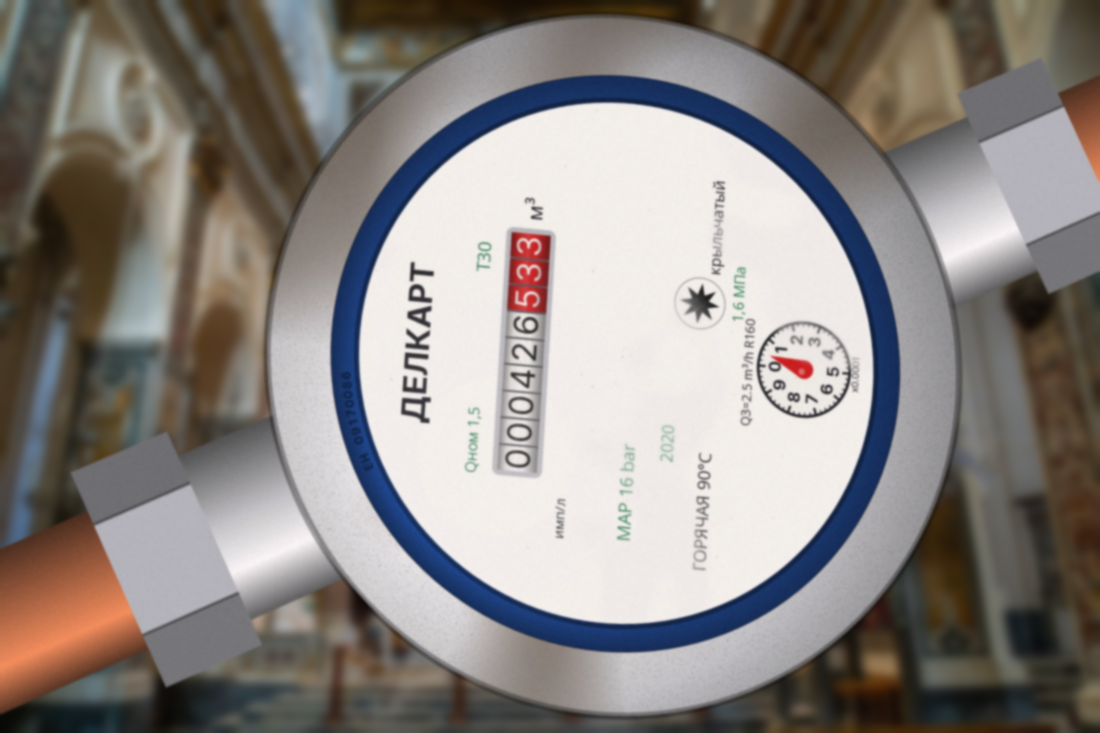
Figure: 426.5330 m³
